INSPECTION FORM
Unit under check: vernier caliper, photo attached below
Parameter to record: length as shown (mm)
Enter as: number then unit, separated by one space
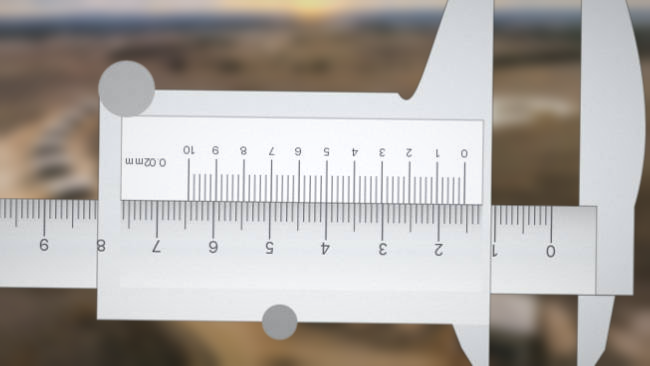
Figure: 15.5 mm
